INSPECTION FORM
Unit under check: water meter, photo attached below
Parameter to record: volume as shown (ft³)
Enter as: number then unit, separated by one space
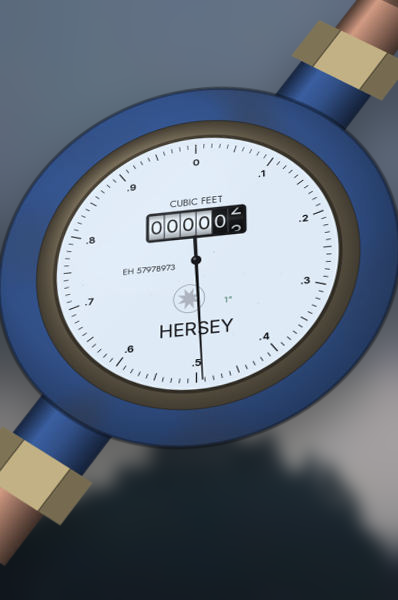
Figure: 2.49 ft³
